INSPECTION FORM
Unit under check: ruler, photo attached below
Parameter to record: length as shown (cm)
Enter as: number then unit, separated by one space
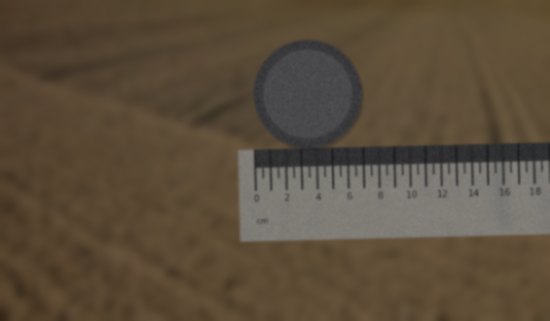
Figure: 7 cm
